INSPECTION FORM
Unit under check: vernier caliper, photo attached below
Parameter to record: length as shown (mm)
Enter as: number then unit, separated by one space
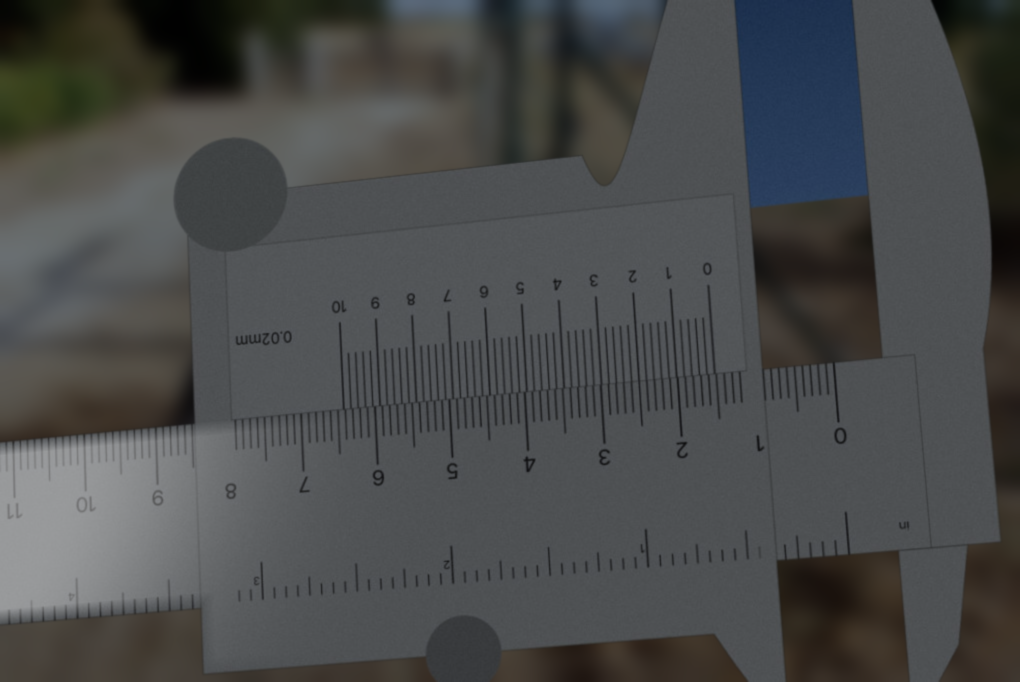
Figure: 15.2 mm
